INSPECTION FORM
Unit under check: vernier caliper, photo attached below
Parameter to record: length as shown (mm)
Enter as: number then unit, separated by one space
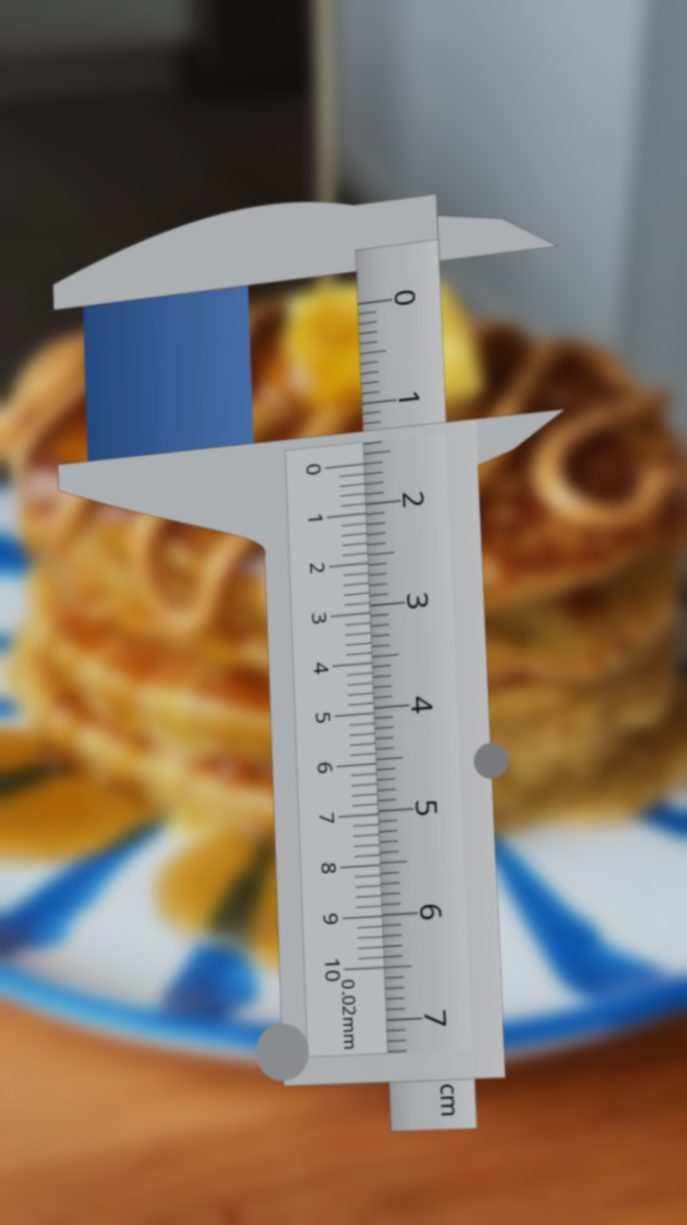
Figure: 16.0 mm
